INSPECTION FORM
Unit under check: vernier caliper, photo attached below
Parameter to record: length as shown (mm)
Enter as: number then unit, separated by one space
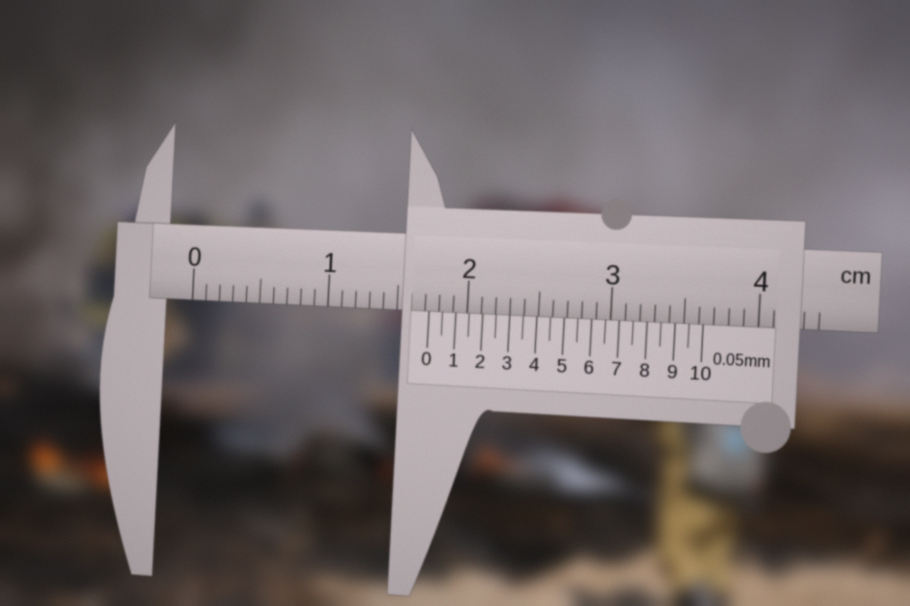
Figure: 17.3 mm
